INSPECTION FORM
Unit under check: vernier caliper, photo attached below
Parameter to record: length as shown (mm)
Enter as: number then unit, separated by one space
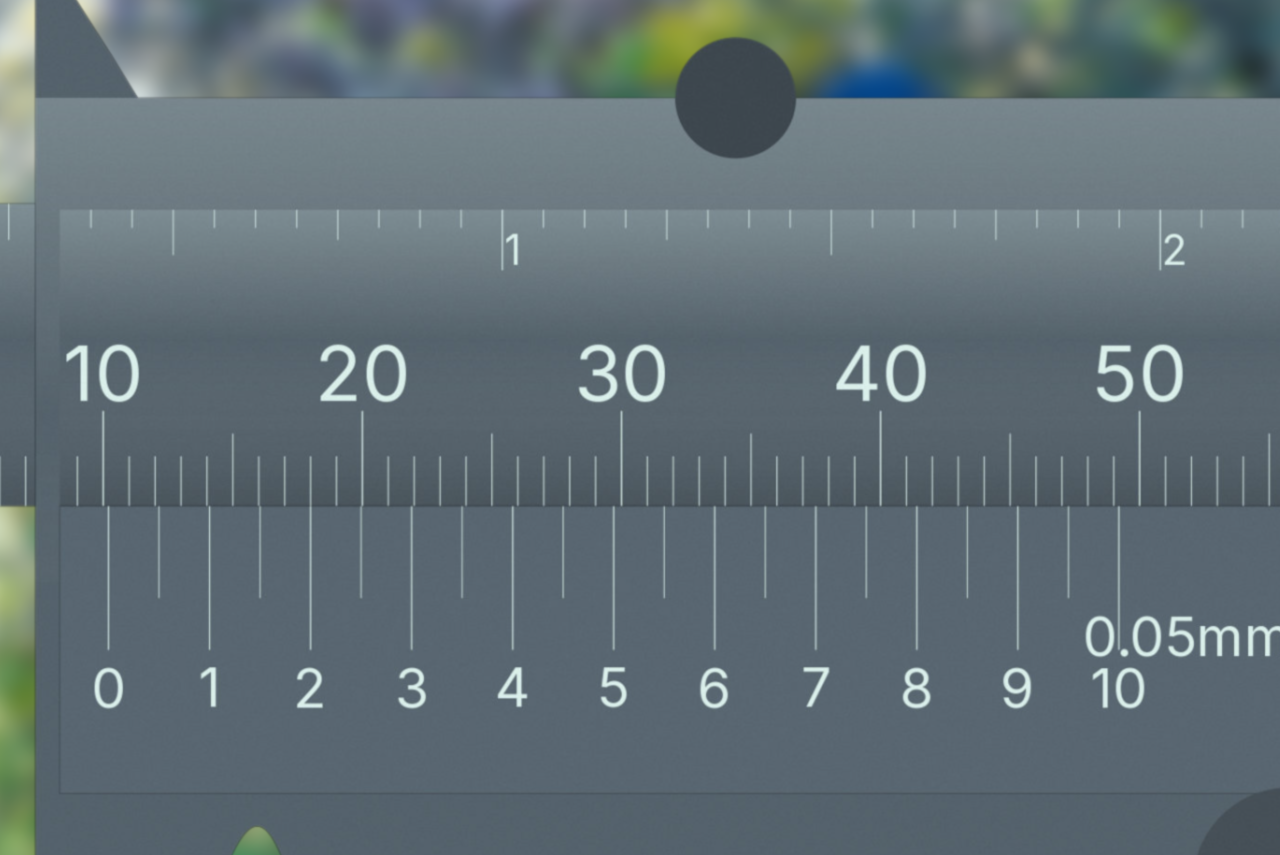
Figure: 10.2 mm
